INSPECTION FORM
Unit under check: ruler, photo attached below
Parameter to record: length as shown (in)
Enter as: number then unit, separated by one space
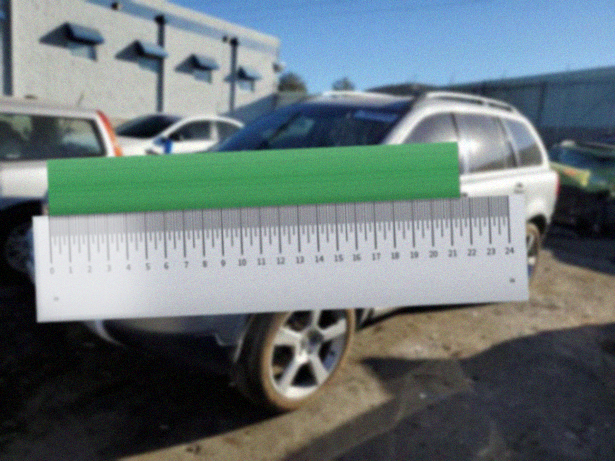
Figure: 21.5 in
